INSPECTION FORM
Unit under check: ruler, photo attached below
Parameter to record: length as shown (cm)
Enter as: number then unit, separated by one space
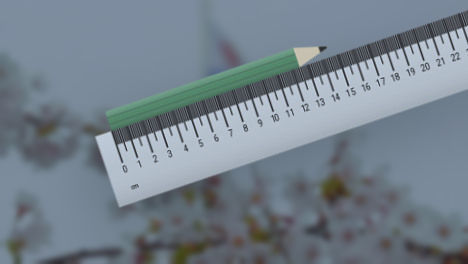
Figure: 14.5 cm
